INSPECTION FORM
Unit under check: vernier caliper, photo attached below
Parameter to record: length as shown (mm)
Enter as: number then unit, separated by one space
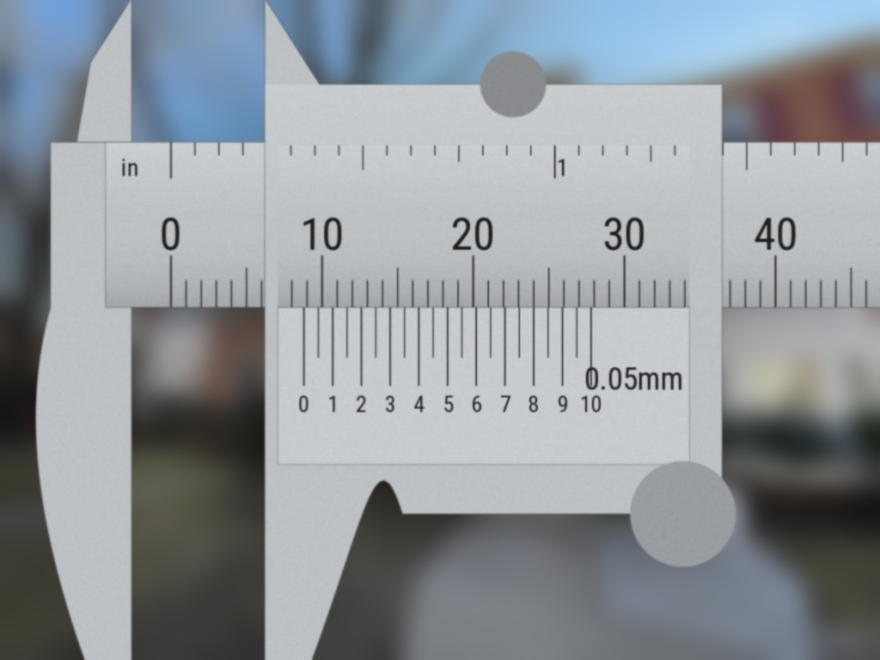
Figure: 8.8 mm
